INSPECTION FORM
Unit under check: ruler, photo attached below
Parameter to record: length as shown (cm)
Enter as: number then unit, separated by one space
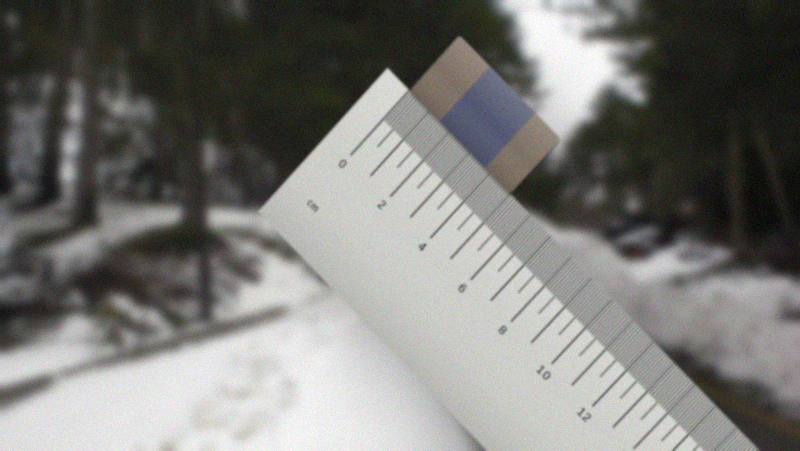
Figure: 5 cm
